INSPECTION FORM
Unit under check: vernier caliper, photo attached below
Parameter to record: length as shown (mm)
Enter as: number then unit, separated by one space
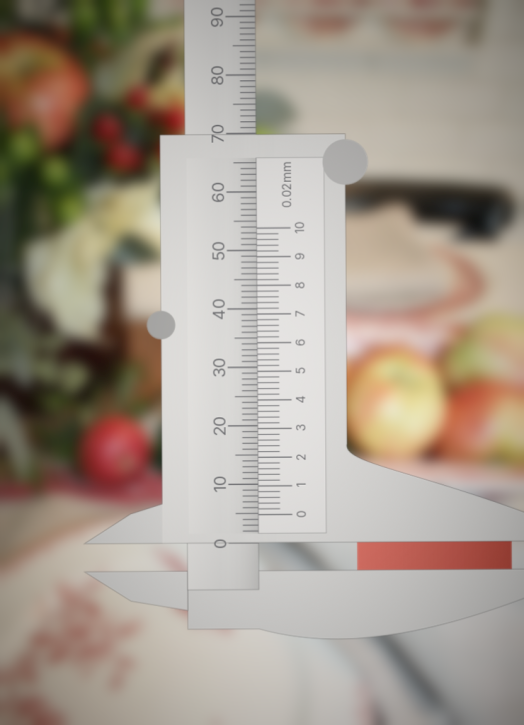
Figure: 4.8 mm
